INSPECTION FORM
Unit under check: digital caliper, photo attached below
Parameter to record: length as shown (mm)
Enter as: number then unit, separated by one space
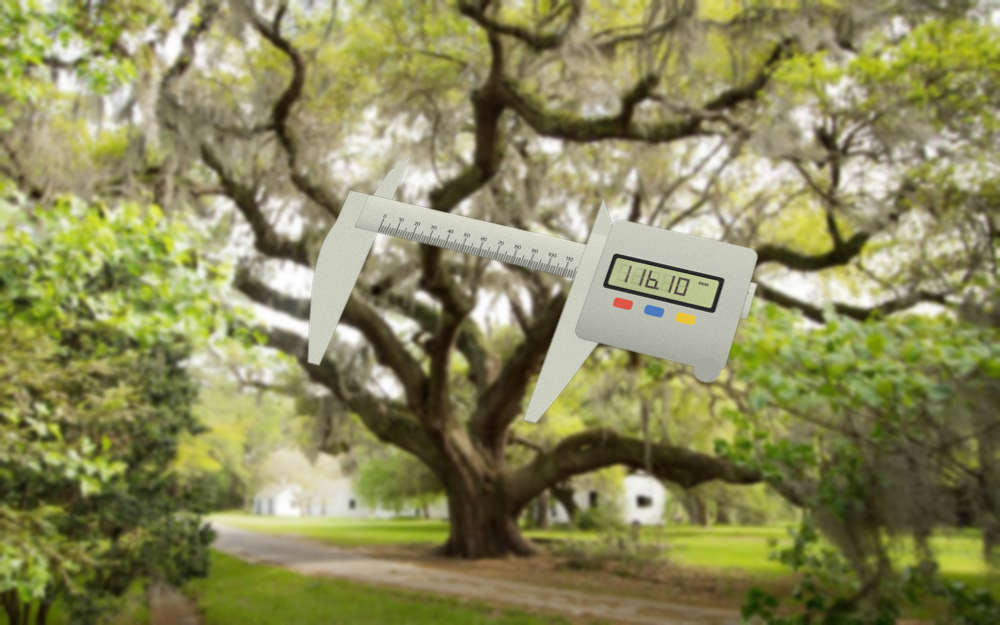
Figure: 116.10 mm
